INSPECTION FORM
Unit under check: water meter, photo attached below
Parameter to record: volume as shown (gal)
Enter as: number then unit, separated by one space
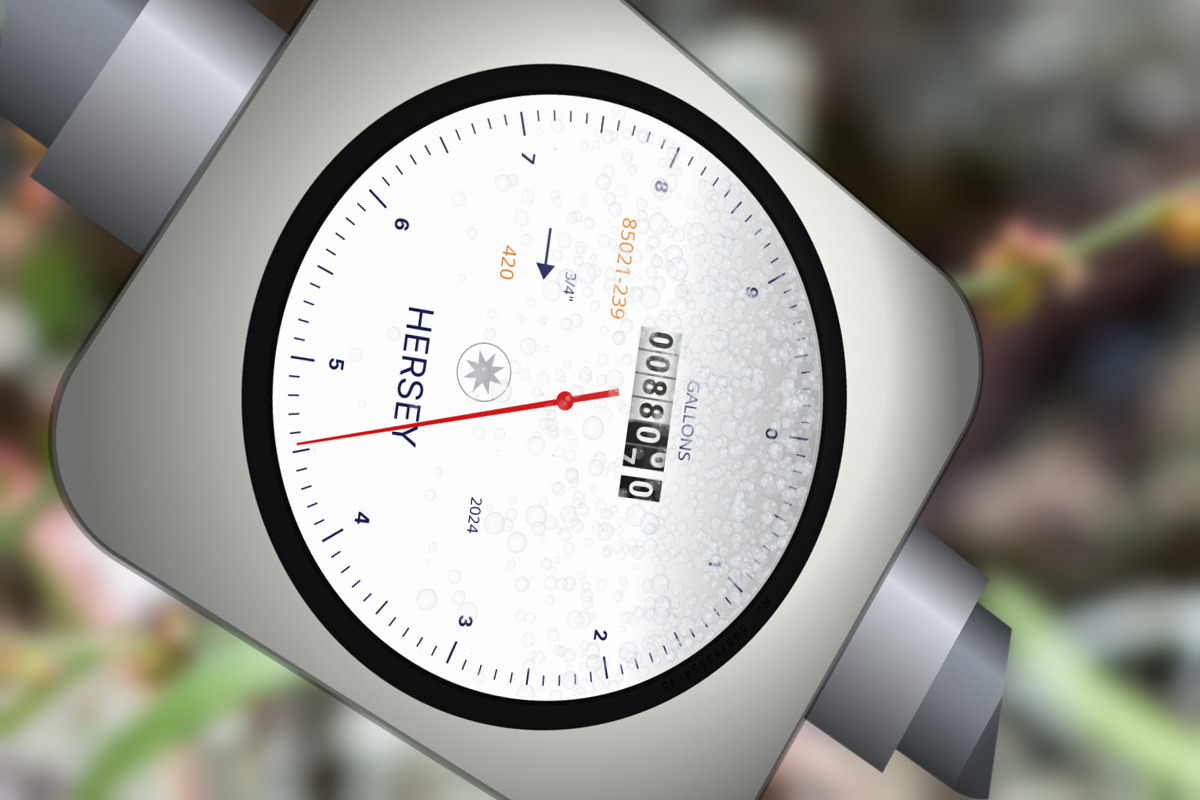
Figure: 88064.5 gal
